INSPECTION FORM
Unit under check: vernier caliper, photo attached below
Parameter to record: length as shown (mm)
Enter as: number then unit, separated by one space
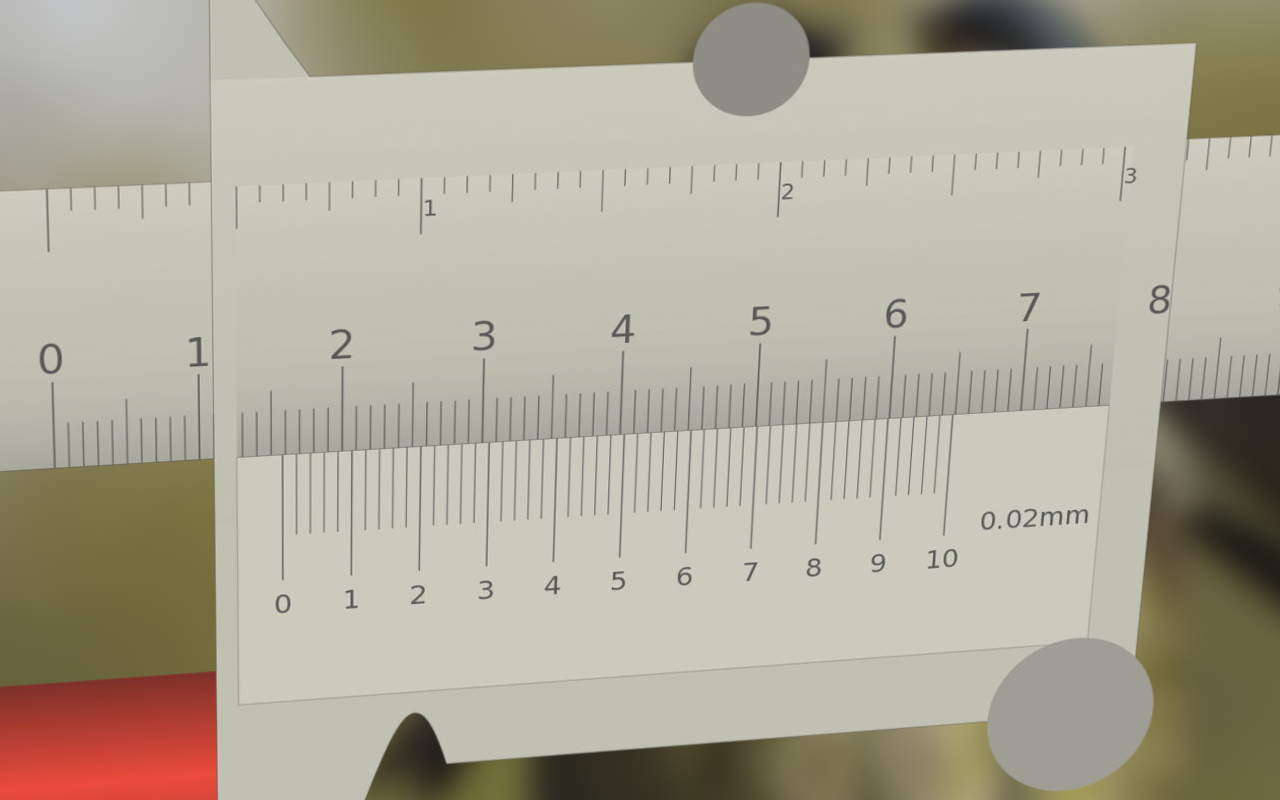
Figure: 15.8 mm
